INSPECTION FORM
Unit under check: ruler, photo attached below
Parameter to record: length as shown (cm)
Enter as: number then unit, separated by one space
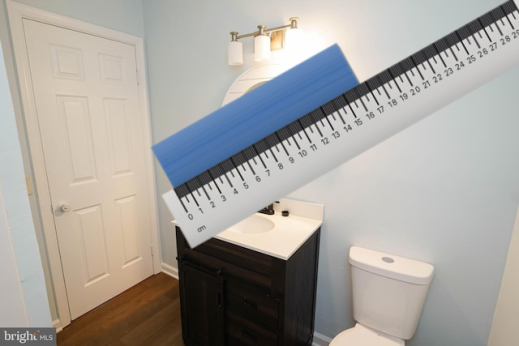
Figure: 16.5 cm
